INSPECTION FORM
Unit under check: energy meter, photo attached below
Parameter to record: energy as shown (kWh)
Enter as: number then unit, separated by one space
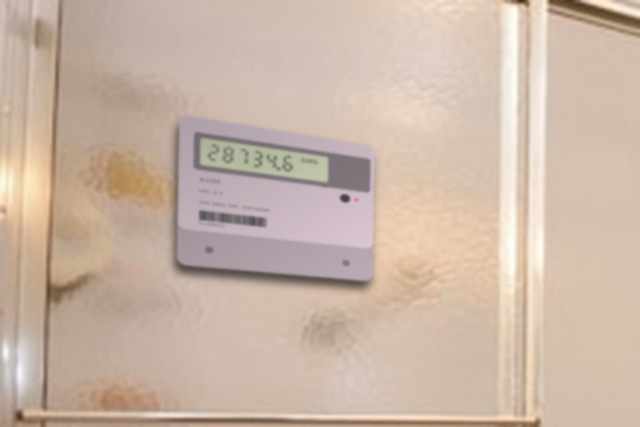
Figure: 28734.6 kWh
